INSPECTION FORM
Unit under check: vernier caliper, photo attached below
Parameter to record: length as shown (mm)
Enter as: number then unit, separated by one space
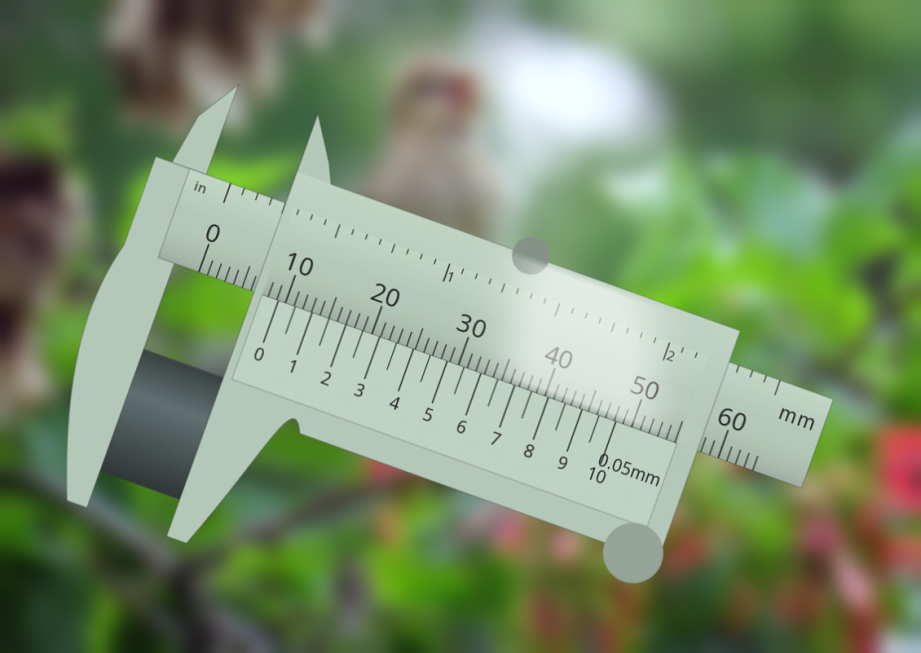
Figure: 9.2 mm
